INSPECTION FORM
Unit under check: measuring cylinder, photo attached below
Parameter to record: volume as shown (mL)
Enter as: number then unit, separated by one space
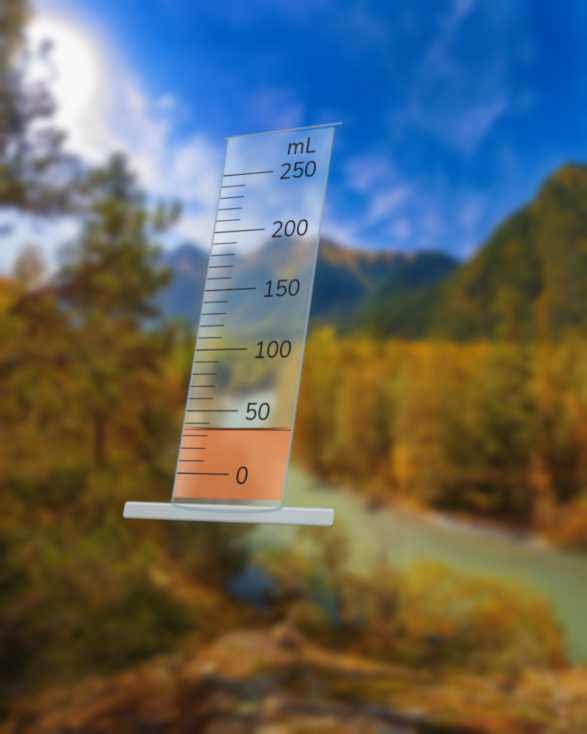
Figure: 35 mL
